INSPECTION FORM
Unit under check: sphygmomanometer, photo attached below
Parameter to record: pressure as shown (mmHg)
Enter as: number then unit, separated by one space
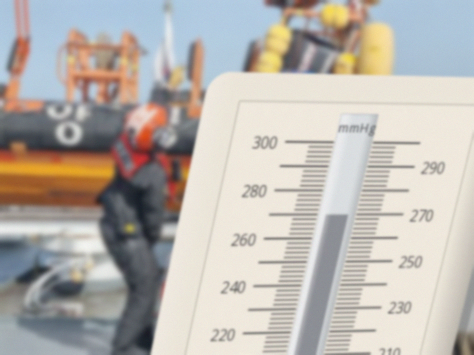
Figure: 270 mmHg
